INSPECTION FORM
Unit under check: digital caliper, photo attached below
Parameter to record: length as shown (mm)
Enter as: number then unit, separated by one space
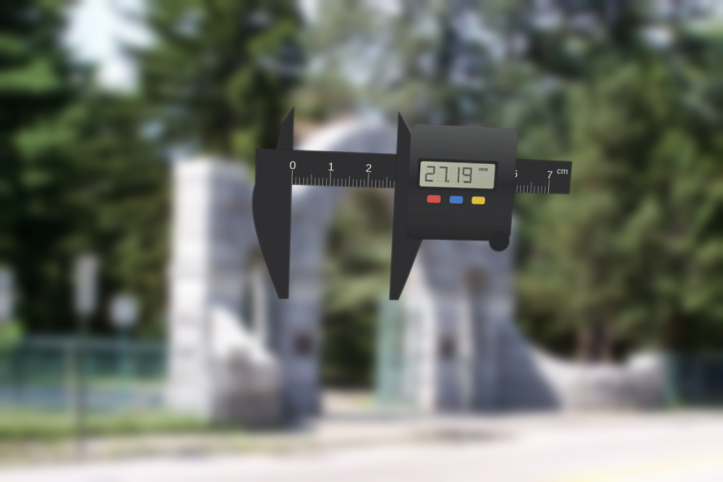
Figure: 27.19 mm
